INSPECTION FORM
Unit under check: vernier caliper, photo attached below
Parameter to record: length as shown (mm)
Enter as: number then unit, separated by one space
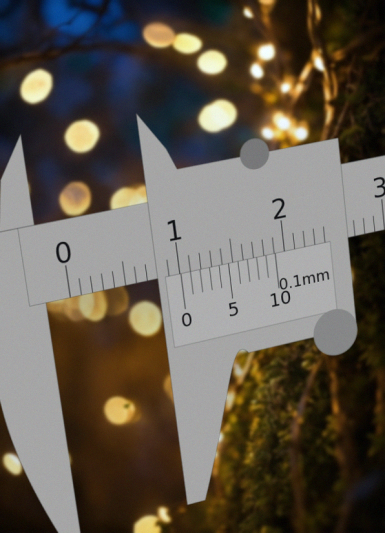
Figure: 10.1 mm
